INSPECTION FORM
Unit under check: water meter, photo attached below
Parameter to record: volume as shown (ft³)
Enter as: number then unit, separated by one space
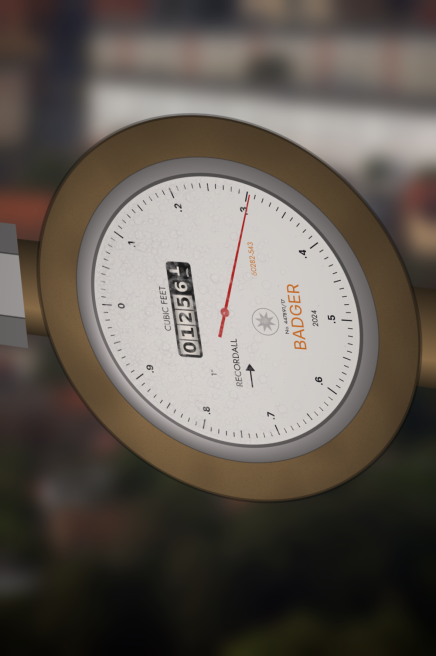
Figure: 12561.30 ft³
